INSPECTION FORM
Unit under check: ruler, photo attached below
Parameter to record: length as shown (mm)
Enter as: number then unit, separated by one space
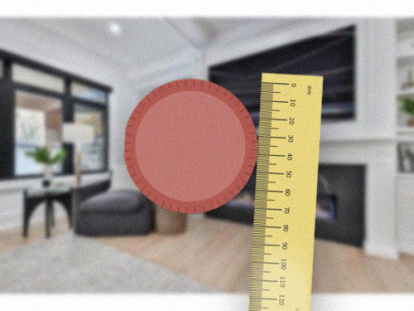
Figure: 75 mm
